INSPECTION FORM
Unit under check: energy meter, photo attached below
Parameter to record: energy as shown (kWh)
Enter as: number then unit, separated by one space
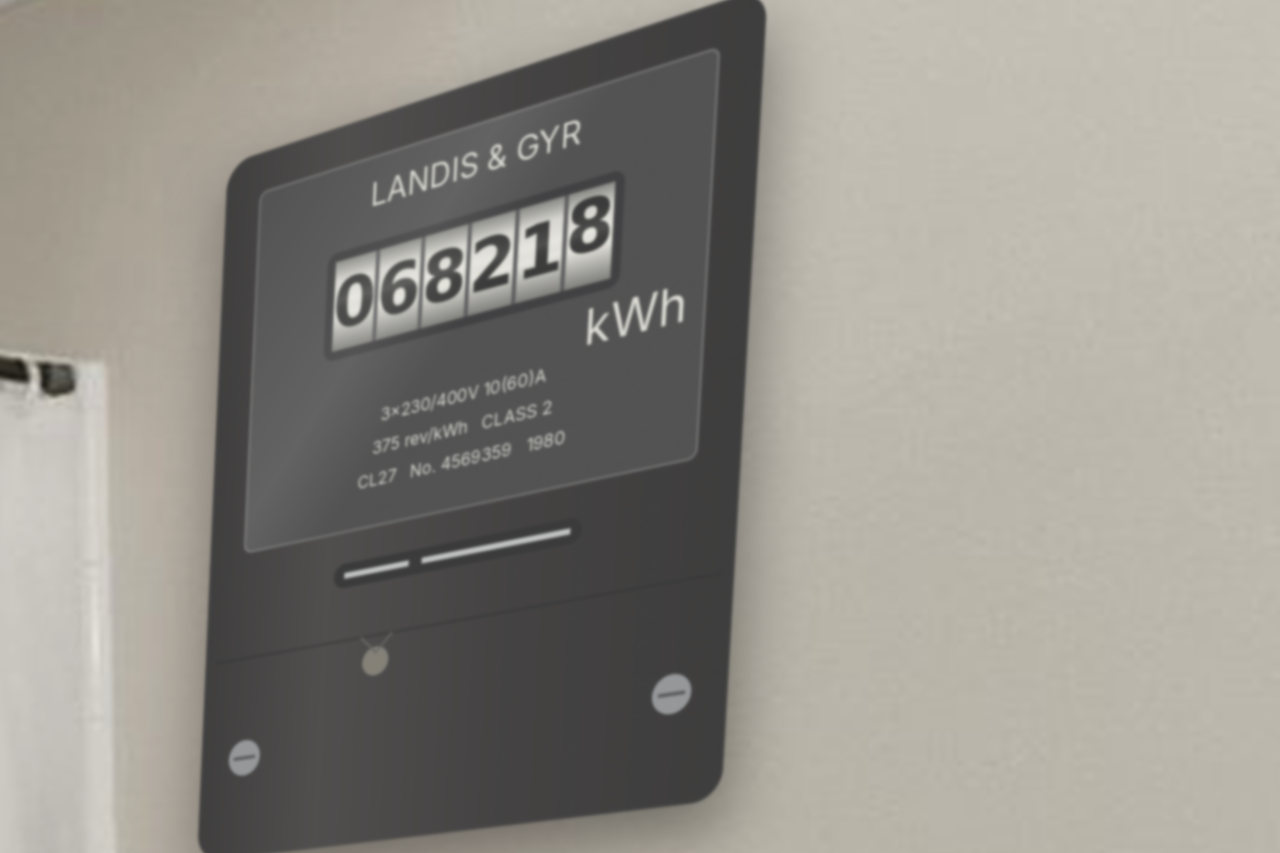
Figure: 68218 kWh
